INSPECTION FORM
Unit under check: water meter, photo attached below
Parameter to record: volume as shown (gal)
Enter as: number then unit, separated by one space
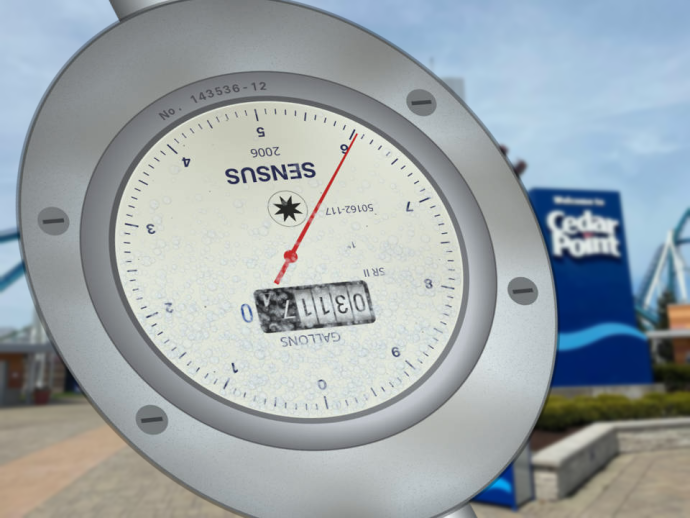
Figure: 311736.0 gal
